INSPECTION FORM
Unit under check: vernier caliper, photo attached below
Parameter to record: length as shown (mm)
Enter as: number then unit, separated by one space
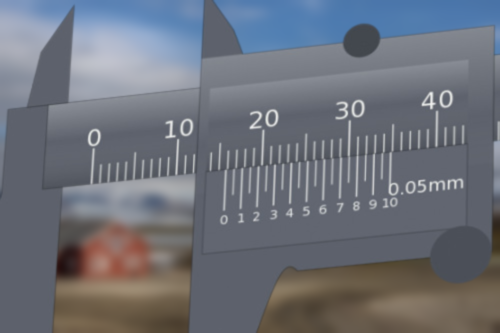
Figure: 15.8 mm
